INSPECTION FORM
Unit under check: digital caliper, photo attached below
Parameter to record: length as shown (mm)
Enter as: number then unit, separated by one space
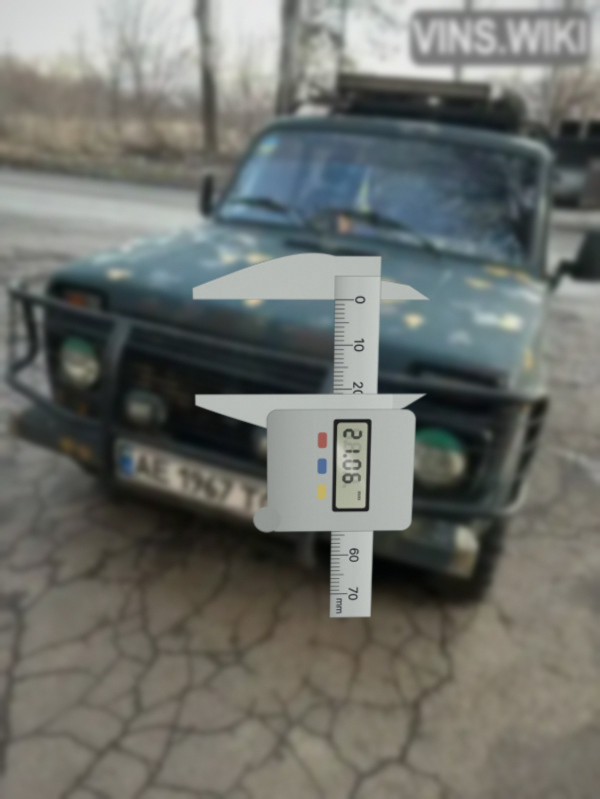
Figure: 21.06 mm
